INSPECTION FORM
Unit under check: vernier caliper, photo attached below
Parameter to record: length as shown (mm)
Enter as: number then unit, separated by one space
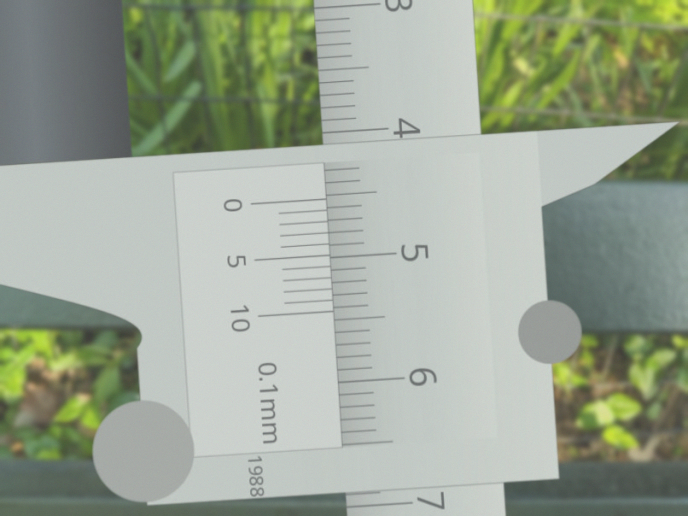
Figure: 45.3 mm
